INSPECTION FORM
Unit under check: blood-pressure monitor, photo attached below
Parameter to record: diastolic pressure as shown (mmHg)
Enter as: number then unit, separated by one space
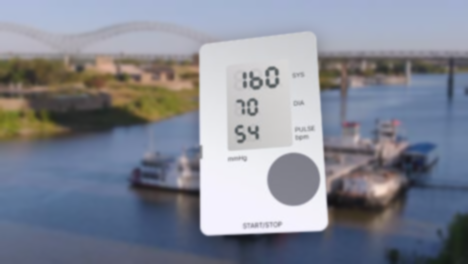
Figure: 70 mmHg
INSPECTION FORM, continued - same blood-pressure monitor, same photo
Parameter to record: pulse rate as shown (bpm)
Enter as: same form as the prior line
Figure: 54 bpm
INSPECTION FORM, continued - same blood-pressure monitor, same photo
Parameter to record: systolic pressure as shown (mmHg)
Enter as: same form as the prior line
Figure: 160 mmHg
